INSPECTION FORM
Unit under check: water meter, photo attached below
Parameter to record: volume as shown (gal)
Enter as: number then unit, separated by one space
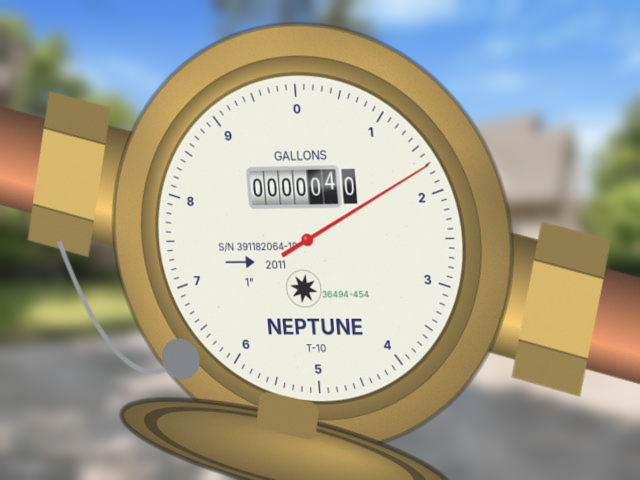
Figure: 41.7 gal
